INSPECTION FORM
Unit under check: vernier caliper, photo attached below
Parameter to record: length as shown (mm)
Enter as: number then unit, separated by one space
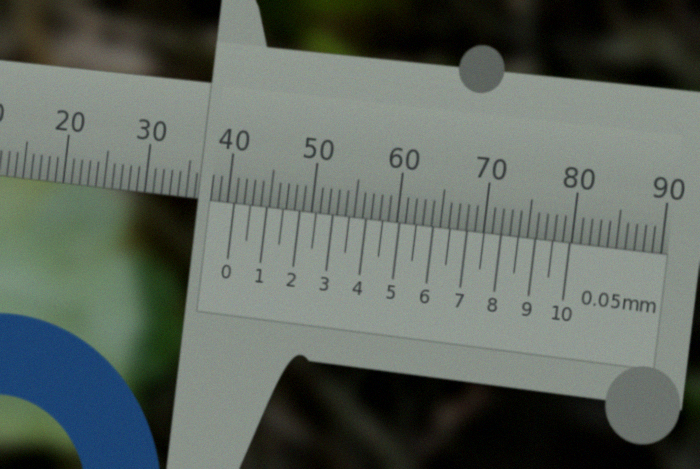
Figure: 40.8 mm
